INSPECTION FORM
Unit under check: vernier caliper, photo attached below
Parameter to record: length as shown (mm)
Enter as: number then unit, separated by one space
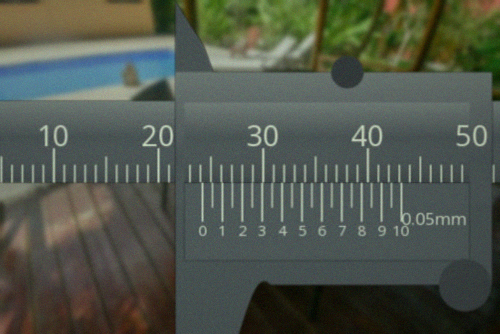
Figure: 24.2 mm
